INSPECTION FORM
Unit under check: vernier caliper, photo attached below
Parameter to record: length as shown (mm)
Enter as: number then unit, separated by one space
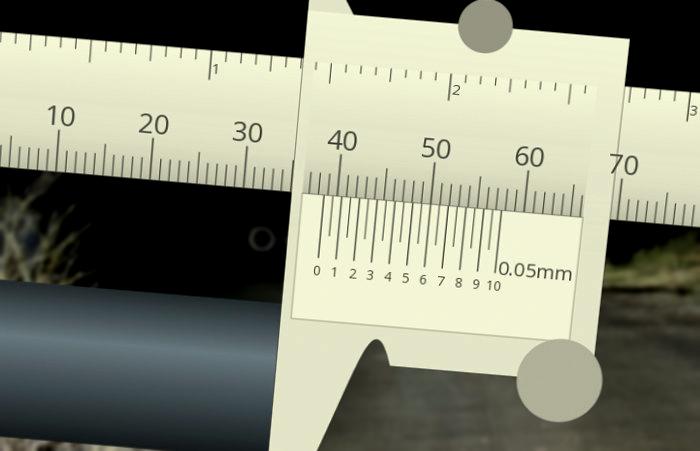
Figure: 38.6 mm
